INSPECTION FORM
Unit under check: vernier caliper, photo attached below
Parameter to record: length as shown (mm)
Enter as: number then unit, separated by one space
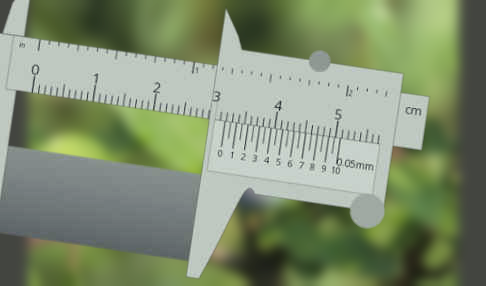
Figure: 31.8 mm
